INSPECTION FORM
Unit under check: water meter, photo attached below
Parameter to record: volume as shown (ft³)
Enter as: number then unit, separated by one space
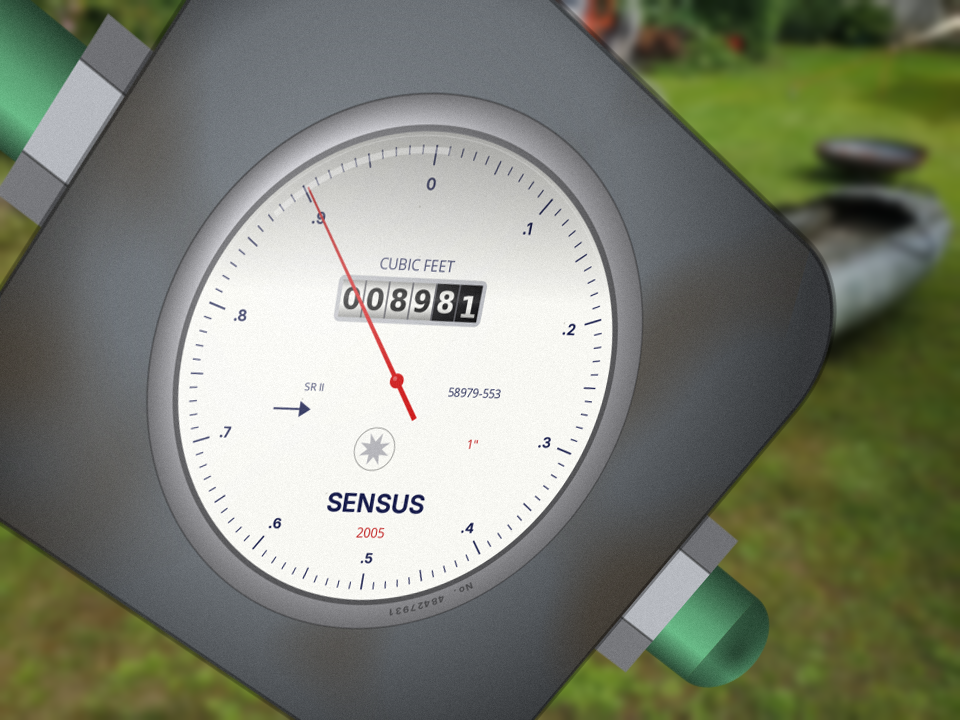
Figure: 8980.90 ft³
